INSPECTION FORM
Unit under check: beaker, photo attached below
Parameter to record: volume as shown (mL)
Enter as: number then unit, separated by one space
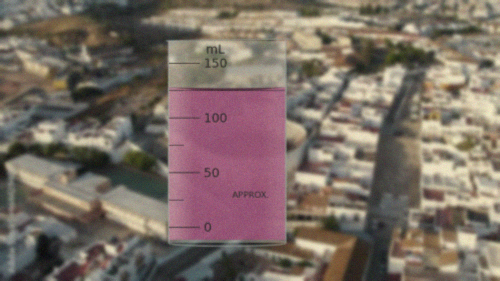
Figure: 125 mL
